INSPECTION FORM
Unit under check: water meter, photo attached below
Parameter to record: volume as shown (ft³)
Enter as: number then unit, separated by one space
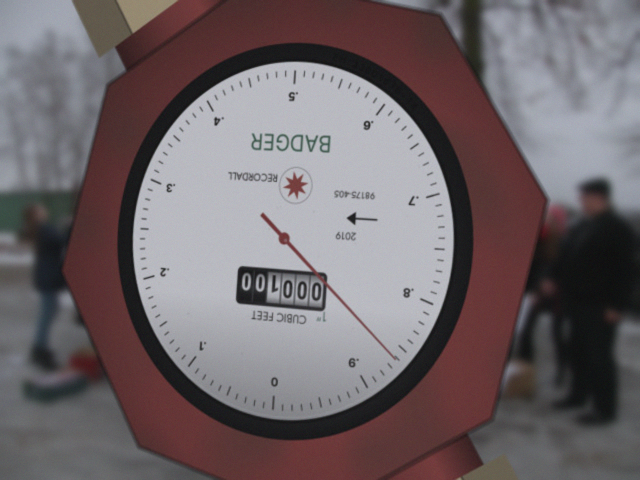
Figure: 99.86 ft³
